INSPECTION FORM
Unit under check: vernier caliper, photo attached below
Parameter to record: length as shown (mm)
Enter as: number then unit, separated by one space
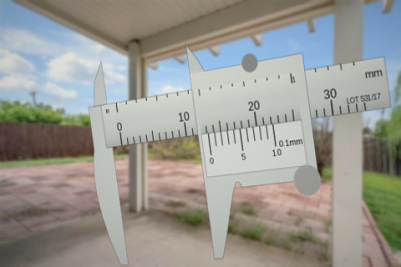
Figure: 13.2 mm
